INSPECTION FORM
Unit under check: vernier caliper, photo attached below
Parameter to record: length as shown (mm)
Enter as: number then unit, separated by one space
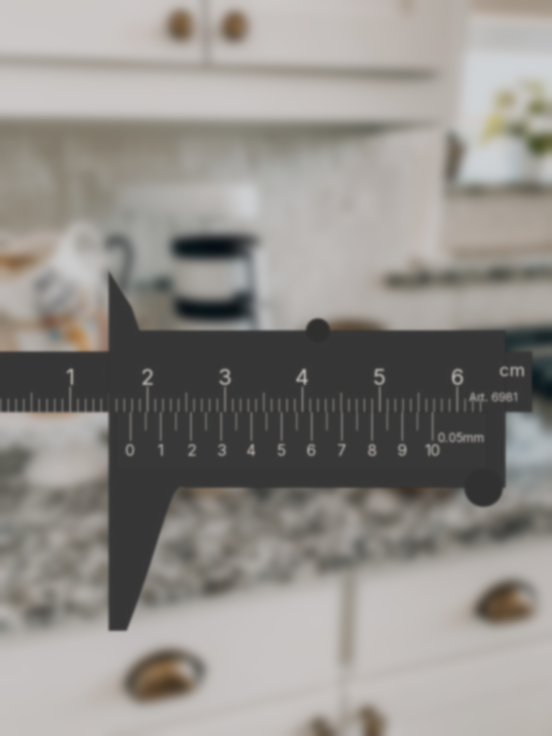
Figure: 17.8 mm
